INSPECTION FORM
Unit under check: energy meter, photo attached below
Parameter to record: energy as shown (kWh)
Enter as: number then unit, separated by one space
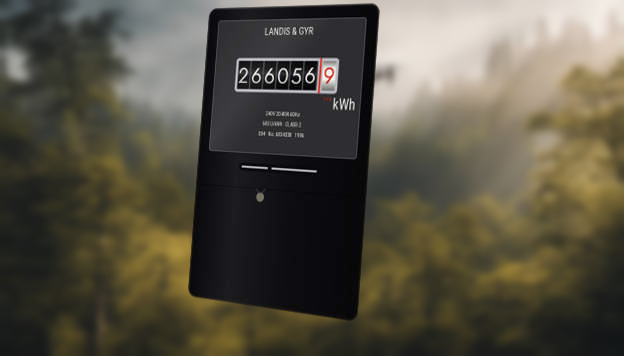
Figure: 266056.9 kWh
